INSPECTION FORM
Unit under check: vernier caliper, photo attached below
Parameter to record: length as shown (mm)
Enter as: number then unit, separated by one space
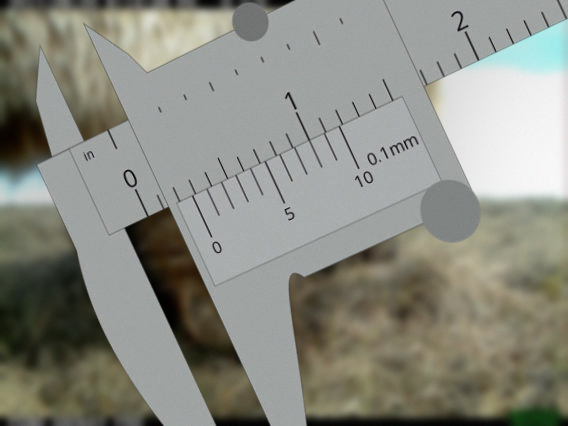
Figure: 2.8 mm
